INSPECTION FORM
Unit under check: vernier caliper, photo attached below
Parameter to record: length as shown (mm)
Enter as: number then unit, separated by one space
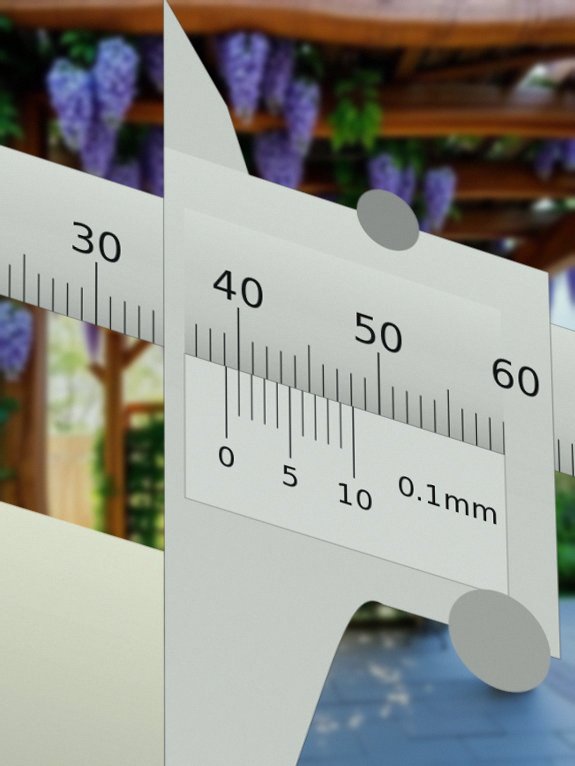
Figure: 39.1 mm
